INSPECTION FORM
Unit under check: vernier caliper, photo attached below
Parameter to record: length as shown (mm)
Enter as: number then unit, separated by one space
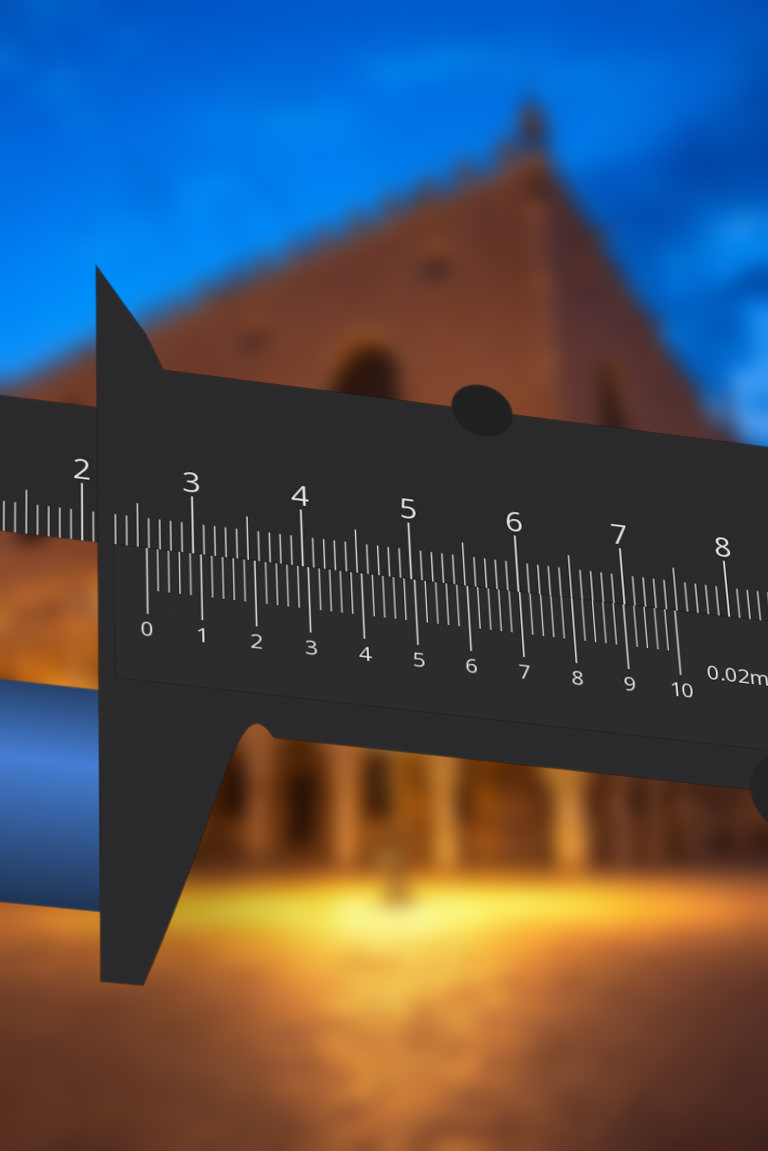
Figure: 25.8 mm
